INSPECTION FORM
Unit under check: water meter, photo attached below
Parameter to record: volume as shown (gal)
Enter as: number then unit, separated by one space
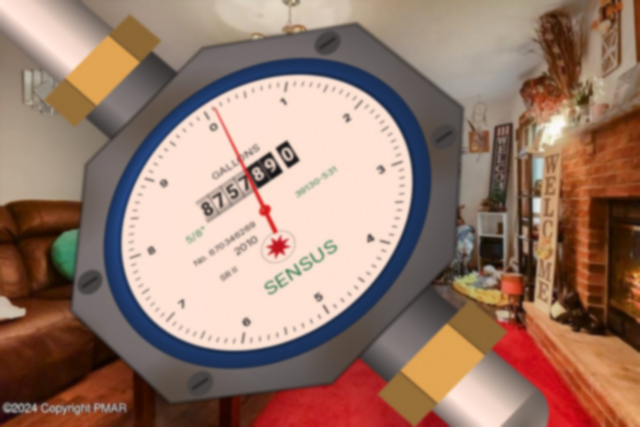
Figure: 8757890.1 gal
